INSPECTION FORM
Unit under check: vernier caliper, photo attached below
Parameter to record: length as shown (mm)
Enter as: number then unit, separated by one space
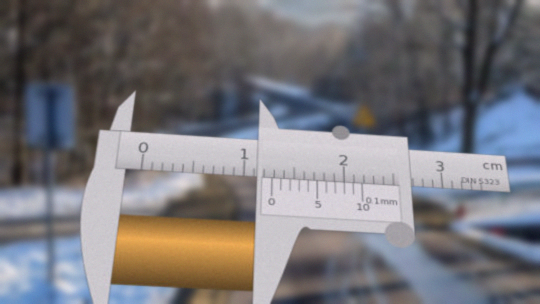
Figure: 12.8 mm
